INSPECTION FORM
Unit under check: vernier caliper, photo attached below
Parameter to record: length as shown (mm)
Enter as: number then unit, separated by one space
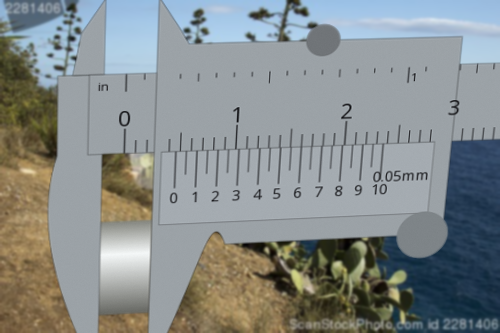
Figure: 4.6 mm
